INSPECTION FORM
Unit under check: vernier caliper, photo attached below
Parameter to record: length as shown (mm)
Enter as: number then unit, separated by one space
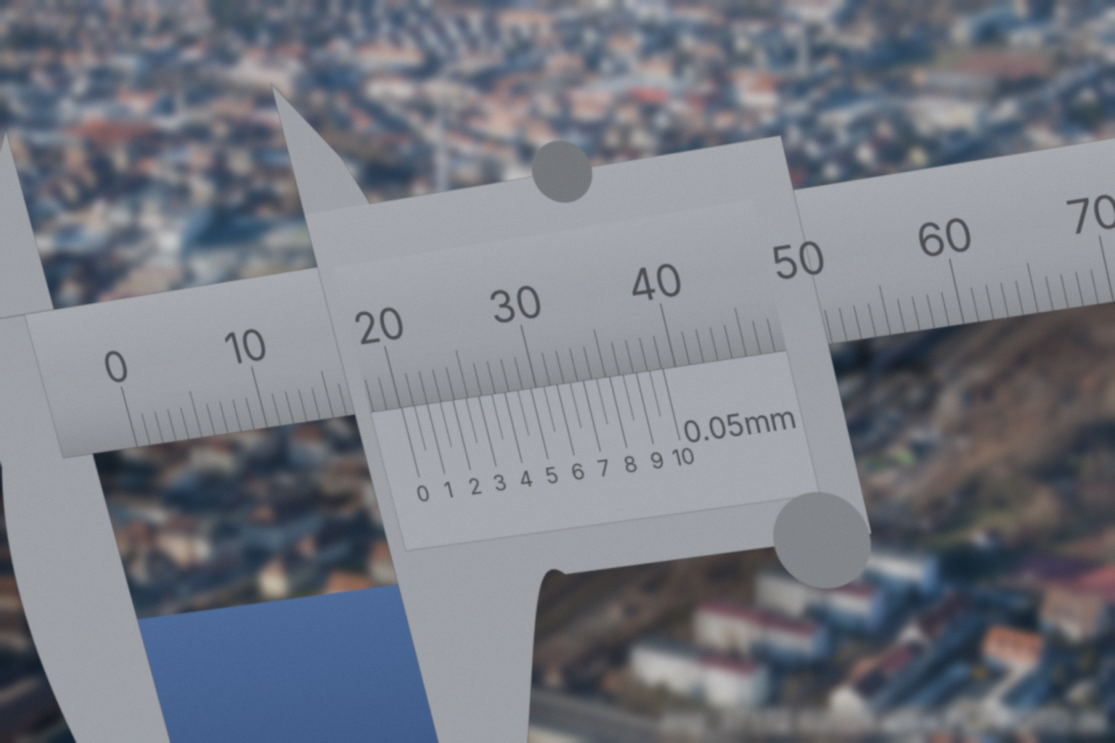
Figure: 20.1 mm
